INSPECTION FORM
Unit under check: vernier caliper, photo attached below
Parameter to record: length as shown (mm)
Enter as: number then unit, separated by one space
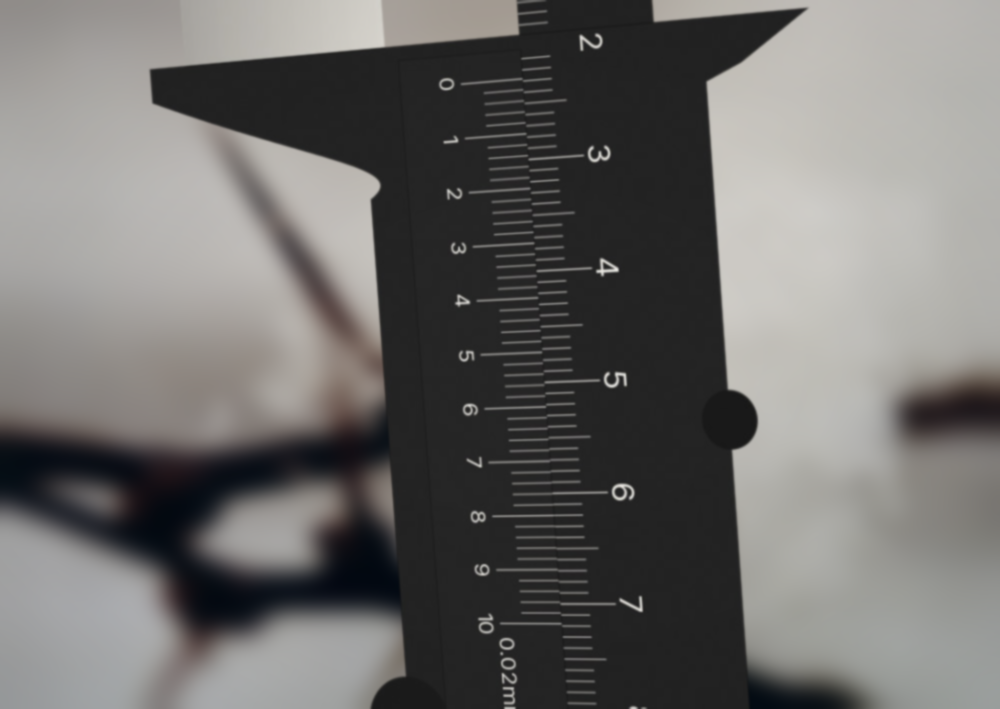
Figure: 22.8 mm
